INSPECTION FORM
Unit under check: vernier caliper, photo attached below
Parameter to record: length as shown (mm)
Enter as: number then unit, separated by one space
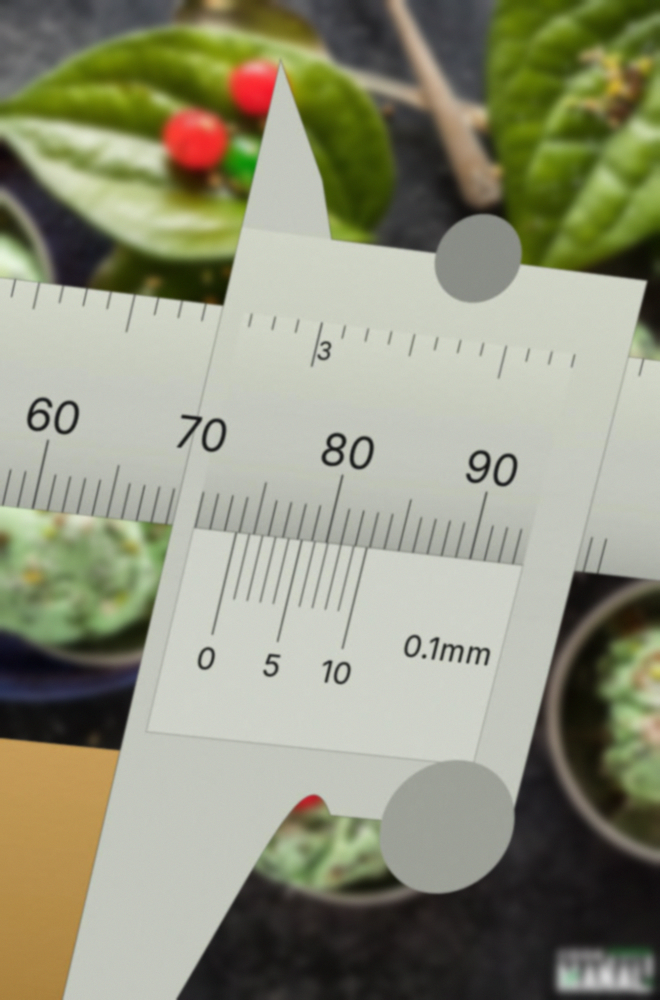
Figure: 73.8 mm
